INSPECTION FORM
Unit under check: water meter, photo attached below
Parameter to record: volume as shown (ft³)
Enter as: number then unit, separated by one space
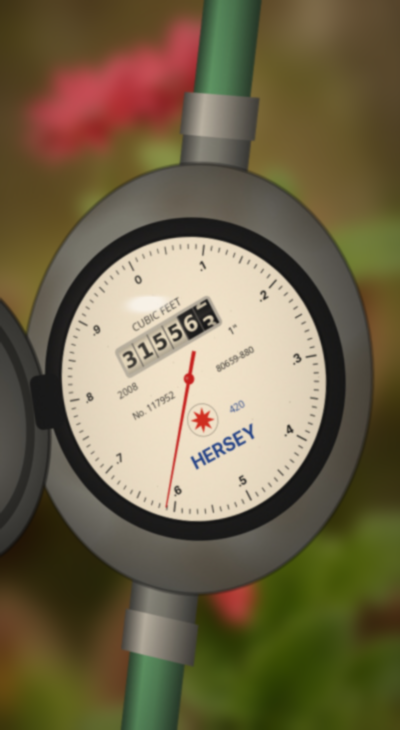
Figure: 315562.61 ft³
